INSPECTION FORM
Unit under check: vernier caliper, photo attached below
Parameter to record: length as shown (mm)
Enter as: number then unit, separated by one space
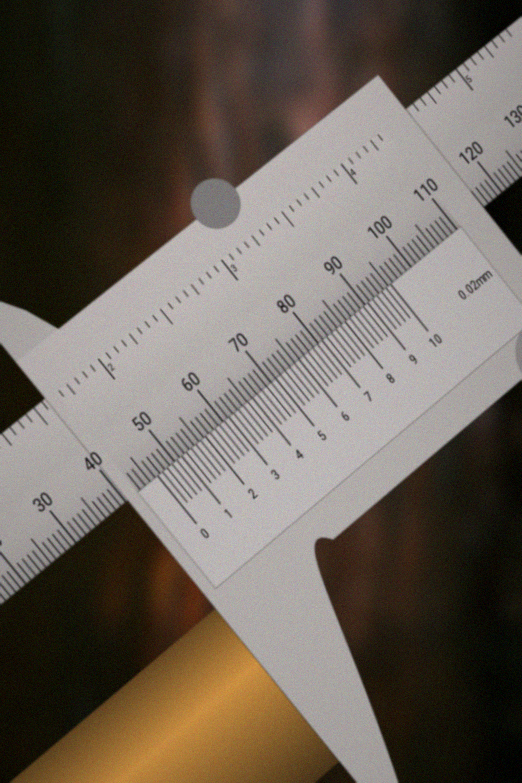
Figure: 46.5 mm
